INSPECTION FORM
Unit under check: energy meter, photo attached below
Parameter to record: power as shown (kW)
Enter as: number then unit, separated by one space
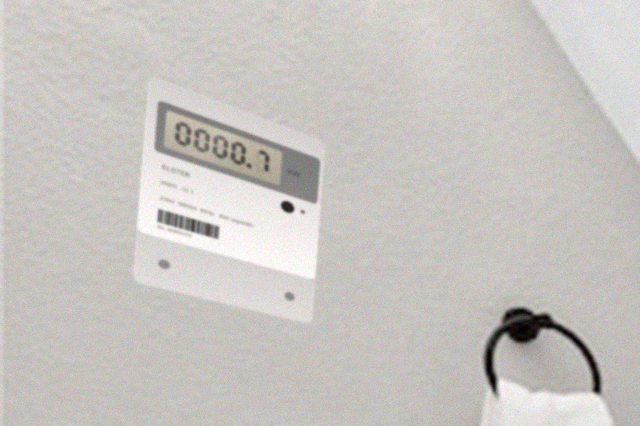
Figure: 0.7 kW
